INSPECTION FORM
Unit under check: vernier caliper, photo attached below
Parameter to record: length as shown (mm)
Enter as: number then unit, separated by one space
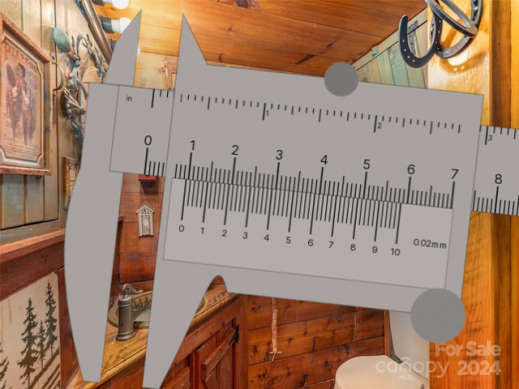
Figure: 9.5 mm
